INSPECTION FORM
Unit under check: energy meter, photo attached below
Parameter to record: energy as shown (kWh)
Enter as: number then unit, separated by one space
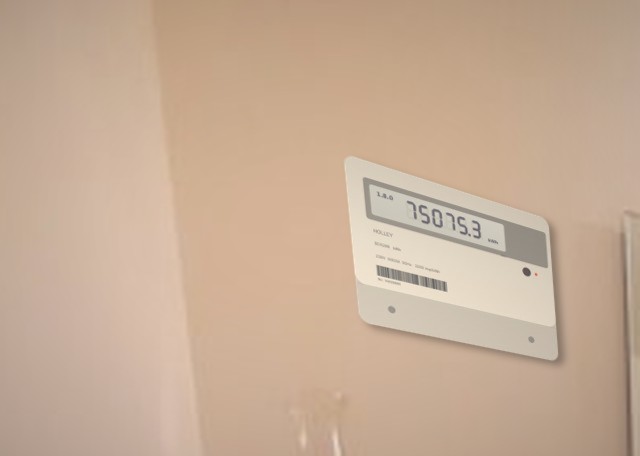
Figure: 75075.3 kWh
